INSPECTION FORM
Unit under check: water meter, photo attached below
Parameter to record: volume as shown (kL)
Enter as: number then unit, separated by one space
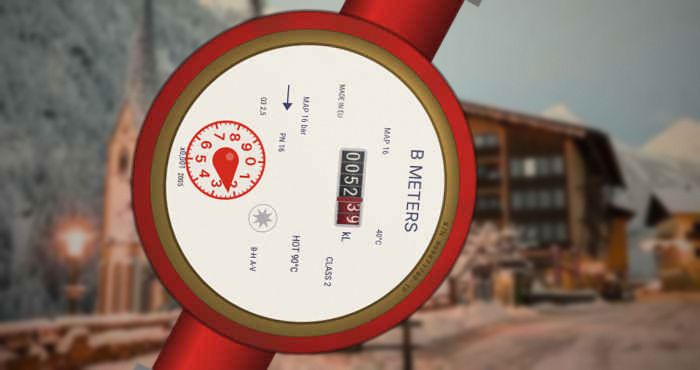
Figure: 52.392 kL
